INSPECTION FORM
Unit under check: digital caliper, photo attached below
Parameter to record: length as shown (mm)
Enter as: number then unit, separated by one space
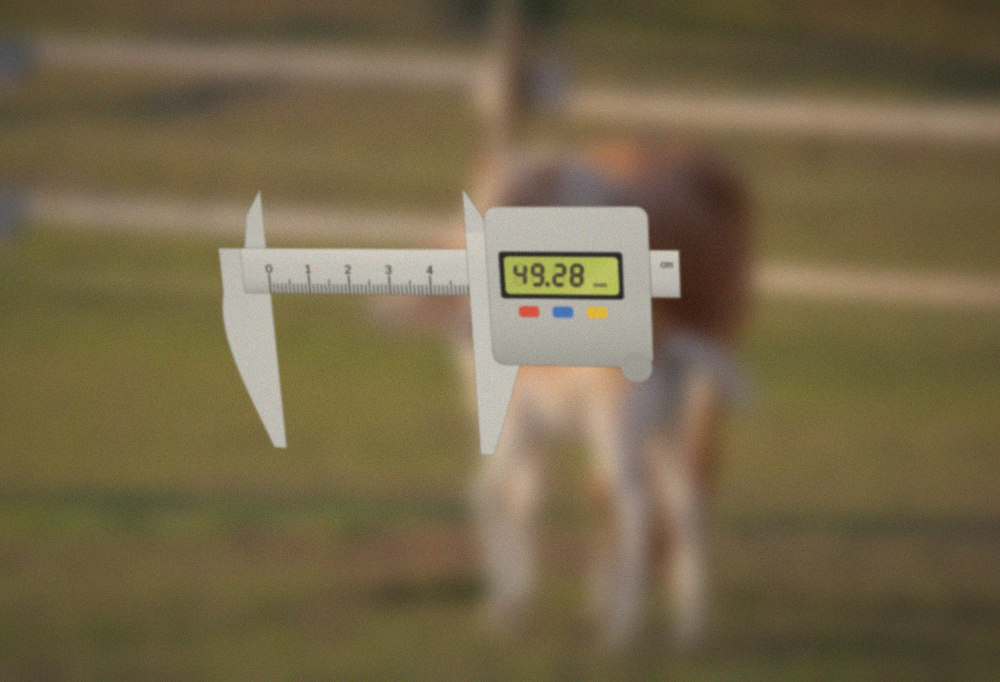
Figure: 49.28 mm
